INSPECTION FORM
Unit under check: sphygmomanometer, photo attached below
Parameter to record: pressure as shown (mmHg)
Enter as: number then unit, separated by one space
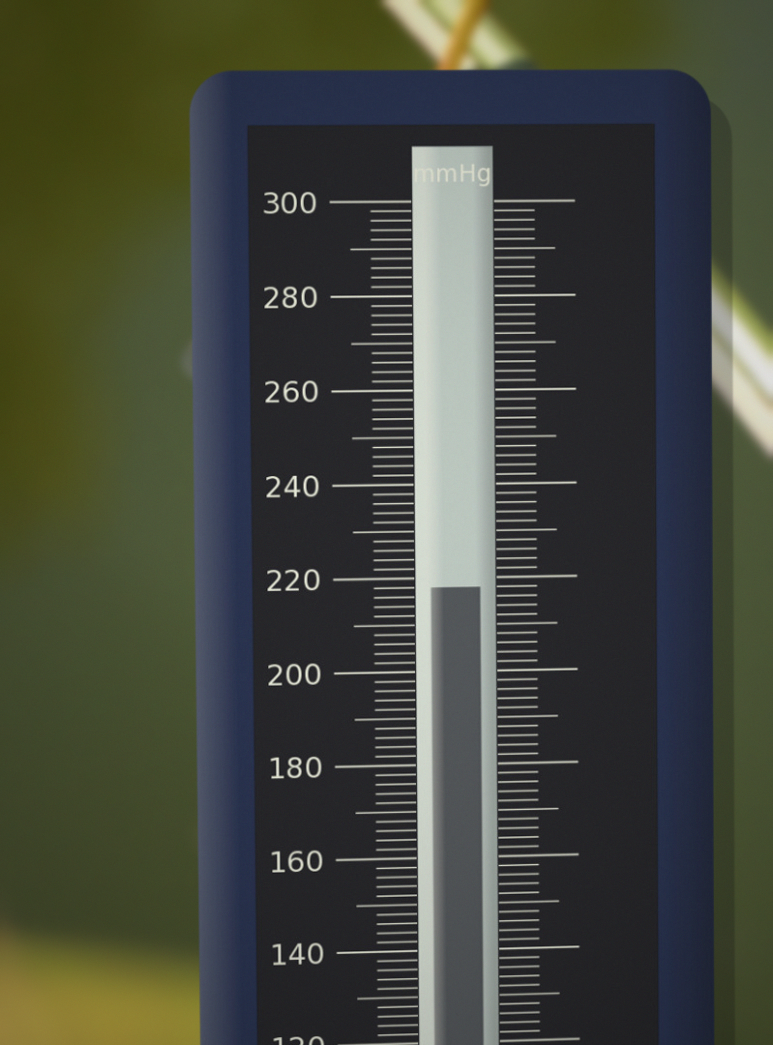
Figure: 218 mmHg
